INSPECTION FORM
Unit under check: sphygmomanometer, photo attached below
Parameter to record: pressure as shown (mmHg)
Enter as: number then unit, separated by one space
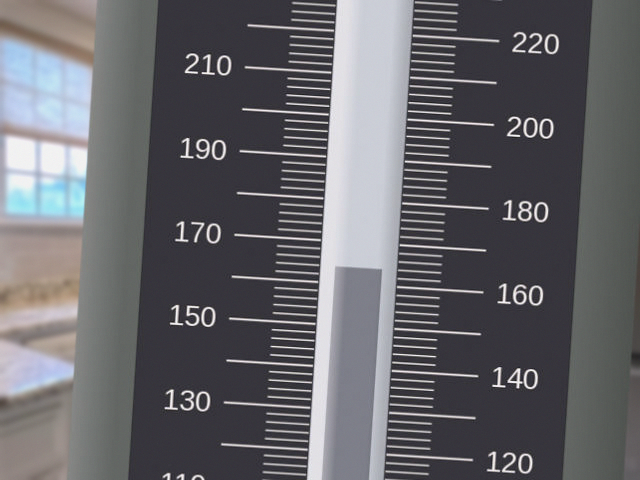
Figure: 164 mmHg
